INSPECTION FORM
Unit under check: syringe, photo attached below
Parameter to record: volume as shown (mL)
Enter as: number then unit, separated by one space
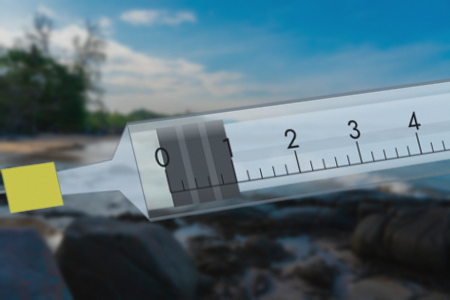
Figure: 0 mL
